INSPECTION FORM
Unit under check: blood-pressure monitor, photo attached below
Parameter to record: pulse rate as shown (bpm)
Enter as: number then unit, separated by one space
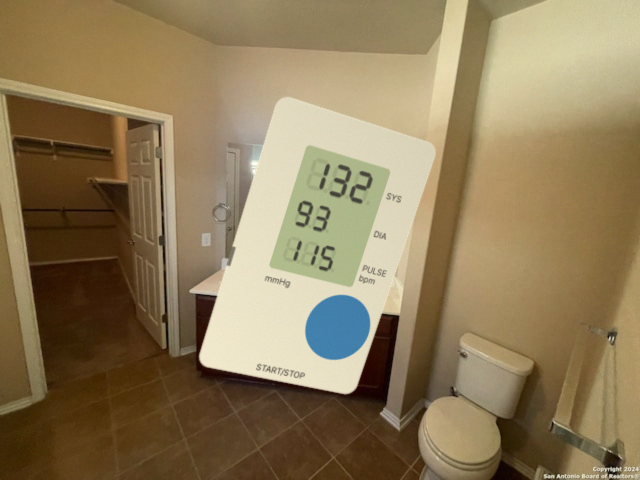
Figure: 115 bpm
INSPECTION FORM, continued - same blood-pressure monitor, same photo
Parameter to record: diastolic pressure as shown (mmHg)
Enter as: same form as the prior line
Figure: 93 mmHg
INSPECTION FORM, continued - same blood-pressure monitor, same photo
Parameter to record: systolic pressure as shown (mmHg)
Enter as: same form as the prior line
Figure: 132 mmHg
